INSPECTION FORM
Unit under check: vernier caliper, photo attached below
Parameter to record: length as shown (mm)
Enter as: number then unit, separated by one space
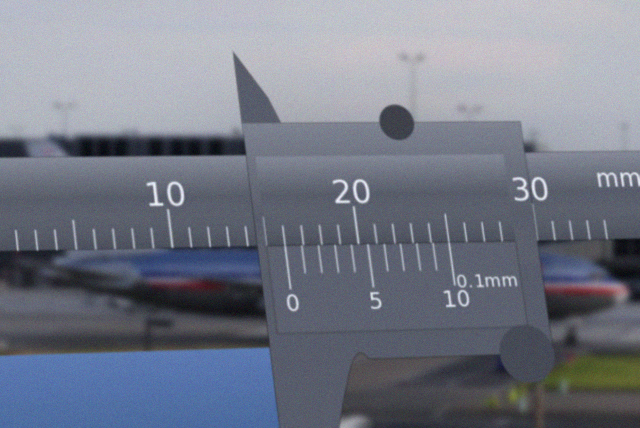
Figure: 16.0 mm
